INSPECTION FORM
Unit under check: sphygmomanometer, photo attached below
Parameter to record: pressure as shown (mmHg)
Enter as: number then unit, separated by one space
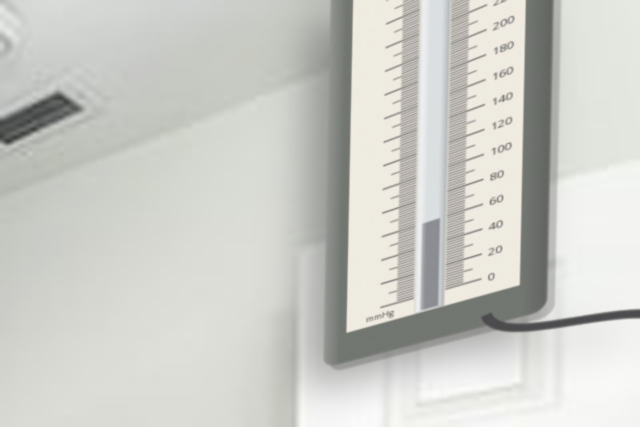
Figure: 60 mmHg
